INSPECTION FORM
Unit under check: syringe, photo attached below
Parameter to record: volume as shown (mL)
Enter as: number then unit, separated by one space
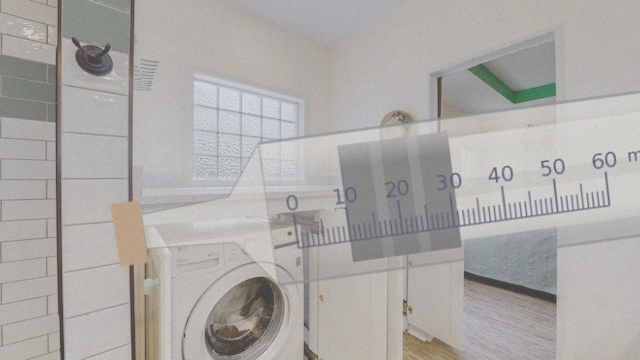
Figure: 10 mL
